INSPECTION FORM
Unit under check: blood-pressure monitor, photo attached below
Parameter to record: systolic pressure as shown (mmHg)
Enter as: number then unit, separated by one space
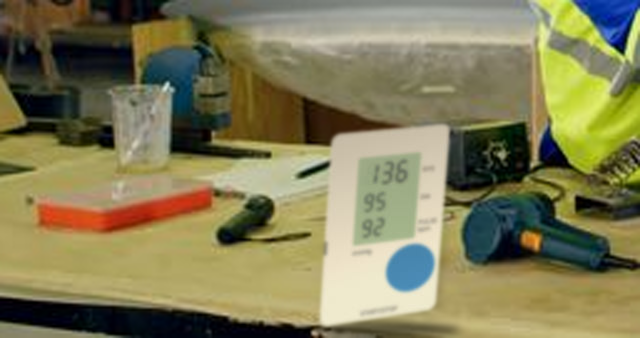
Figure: 136 mmHg
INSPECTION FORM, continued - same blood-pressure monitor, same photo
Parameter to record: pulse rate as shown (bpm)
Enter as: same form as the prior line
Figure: 92 bpm
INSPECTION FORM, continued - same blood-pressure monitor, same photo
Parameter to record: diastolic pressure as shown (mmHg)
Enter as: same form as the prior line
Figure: 95 mmHg
